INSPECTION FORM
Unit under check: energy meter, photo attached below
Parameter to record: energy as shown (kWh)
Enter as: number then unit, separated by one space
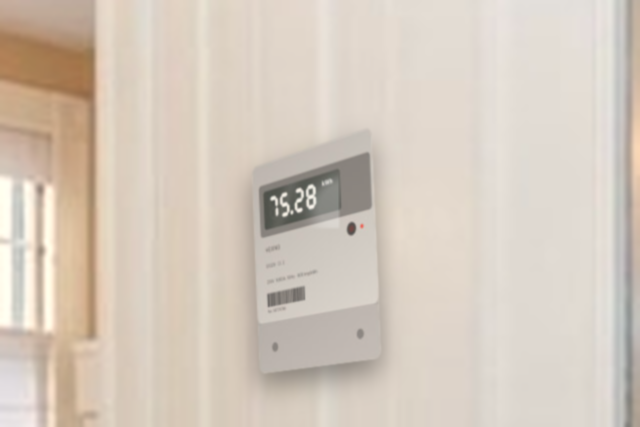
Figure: 75.28 kWh
